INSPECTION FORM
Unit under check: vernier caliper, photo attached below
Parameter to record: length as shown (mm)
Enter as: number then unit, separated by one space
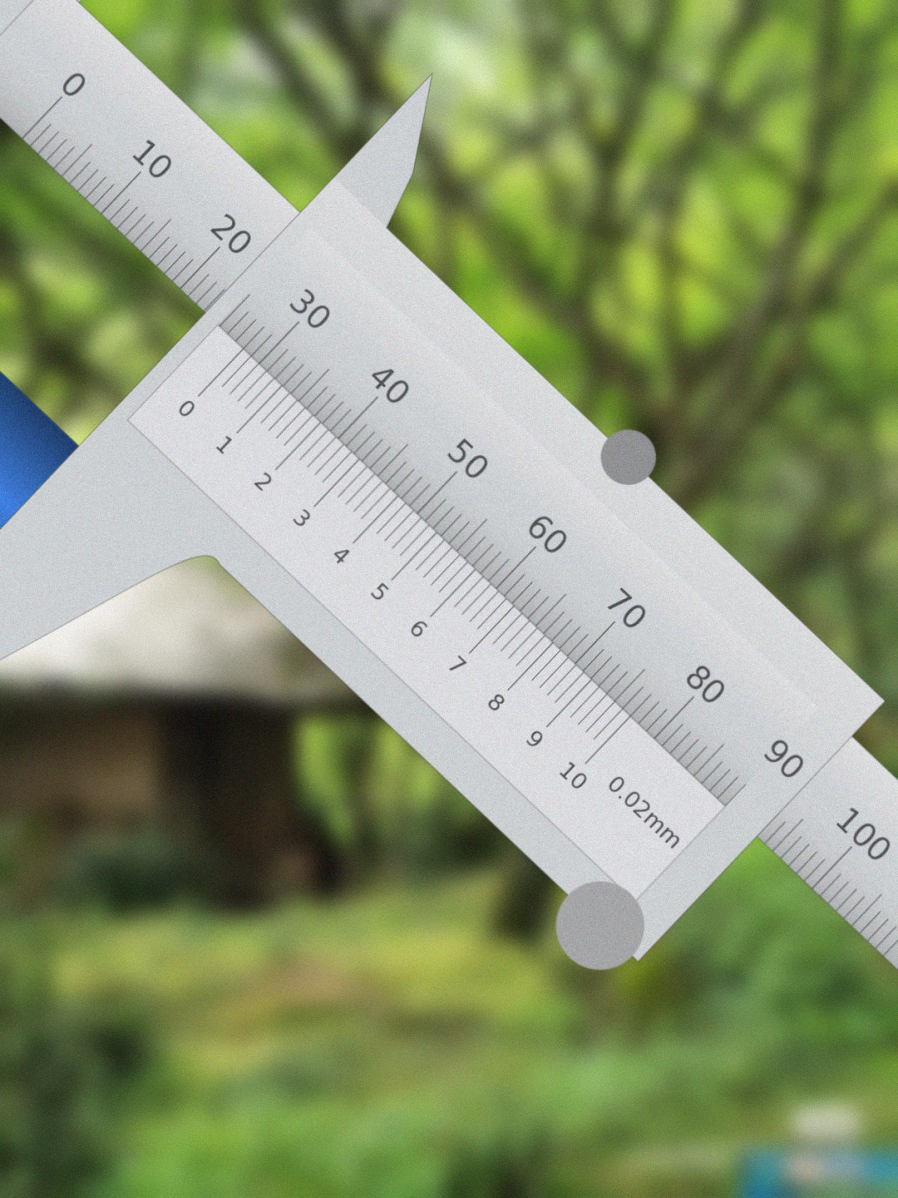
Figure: 28.0 mm
